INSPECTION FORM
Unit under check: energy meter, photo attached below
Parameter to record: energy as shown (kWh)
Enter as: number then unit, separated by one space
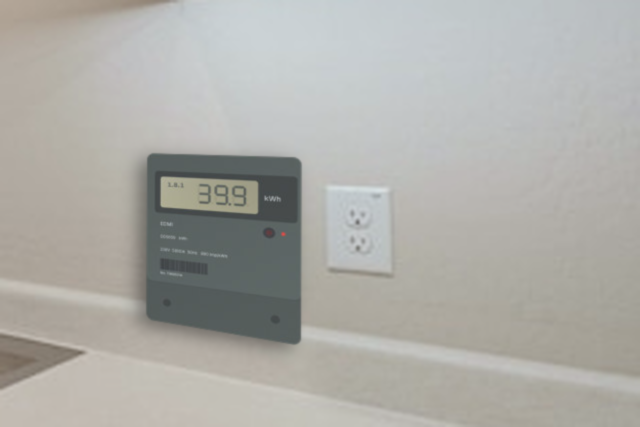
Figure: 39.9 kWh
